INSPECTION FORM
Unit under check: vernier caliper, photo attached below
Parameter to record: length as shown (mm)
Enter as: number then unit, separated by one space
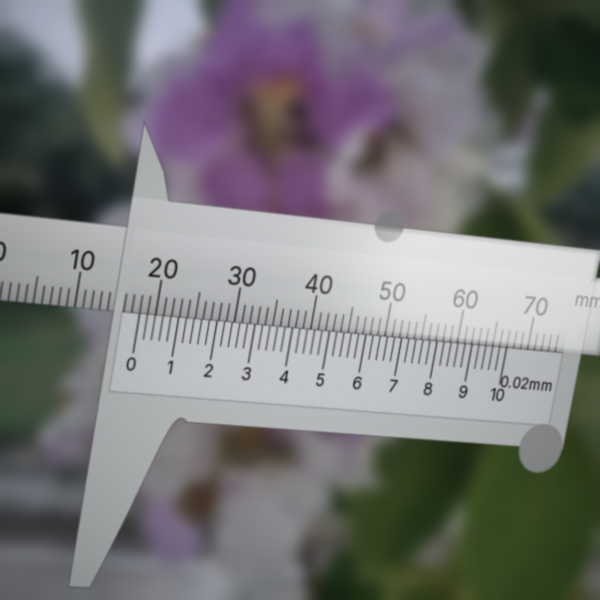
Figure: 18.0 mm
